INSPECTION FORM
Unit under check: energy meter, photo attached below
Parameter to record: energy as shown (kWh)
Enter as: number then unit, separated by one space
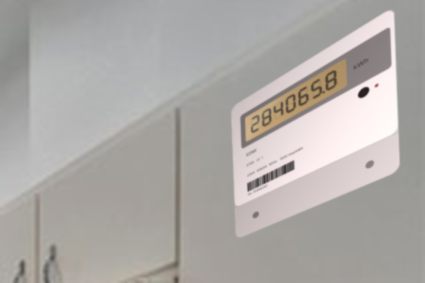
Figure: 284065.8 kWh
